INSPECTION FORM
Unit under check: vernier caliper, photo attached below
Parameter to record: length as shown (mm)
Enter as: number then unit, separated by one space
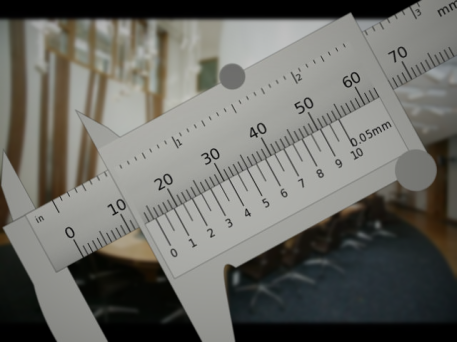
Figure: 15.4 mm
